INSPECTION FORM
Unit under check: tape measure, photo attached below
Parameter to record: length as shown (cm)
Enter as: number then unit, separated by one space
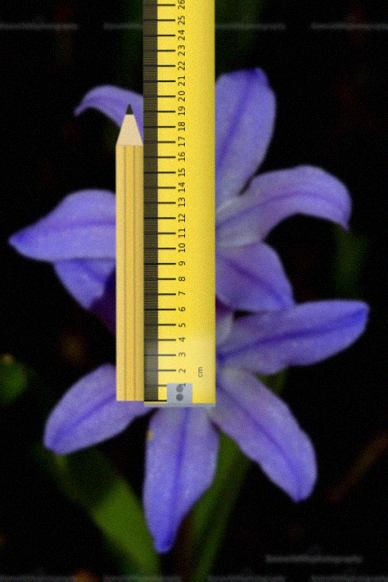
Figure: 19.5 cm
